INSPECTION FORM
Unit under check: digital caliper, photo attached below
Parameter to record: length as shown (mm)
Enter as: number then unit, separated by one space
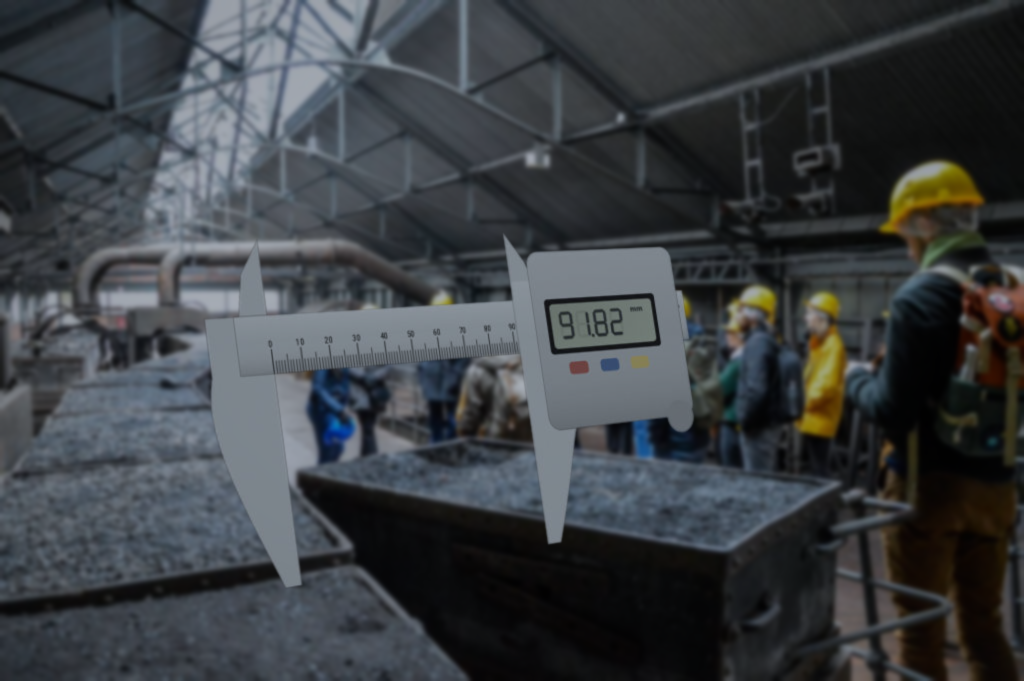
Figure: 91.82 mm
